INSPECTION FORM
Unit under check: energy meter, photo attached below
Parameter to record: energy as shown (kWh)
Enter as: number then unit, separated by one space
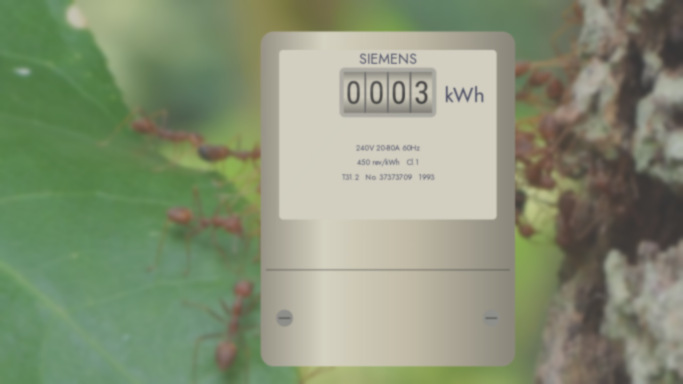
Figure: 3 kWh
